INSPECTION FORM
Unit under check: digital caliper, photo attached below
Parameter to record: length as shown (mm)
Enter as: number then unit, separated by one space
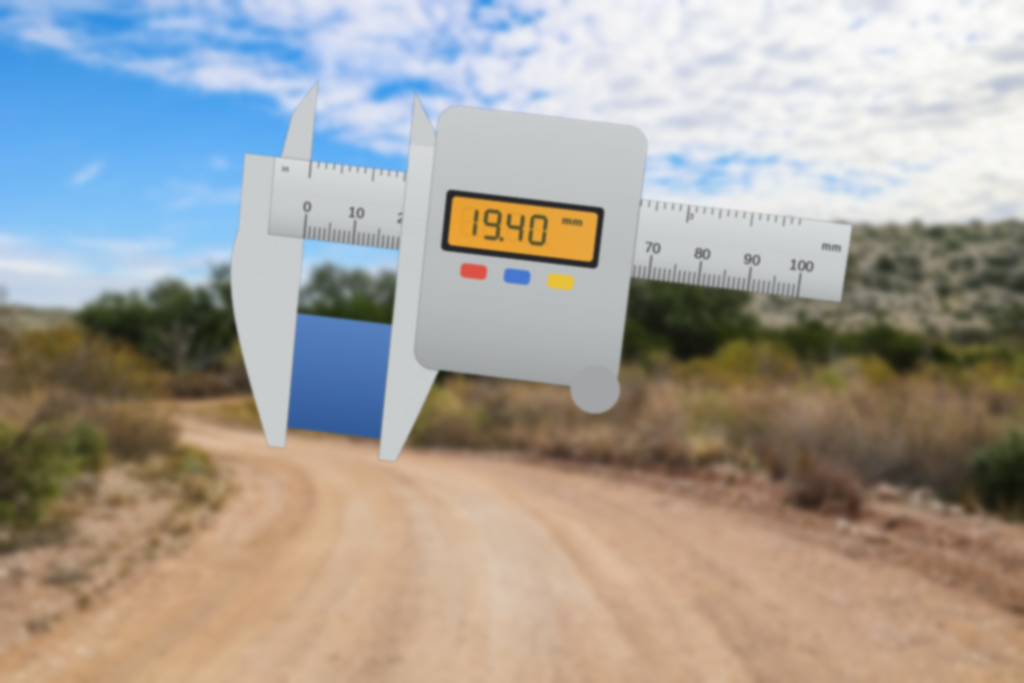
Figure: 19.40 mm
